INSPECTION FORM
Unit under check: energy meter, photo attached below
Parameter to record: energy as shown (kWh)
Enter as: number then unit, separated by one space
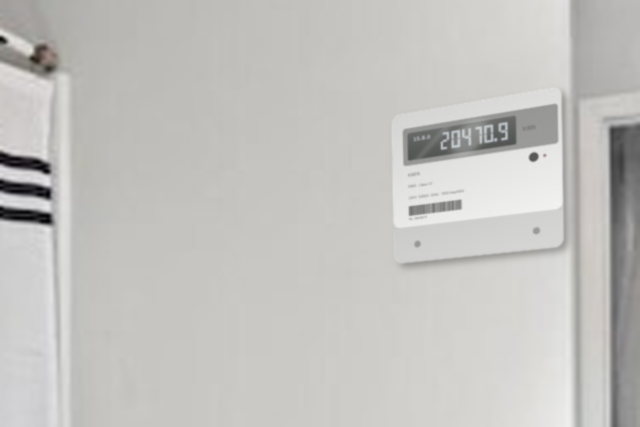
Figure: 20470.9 kWh
